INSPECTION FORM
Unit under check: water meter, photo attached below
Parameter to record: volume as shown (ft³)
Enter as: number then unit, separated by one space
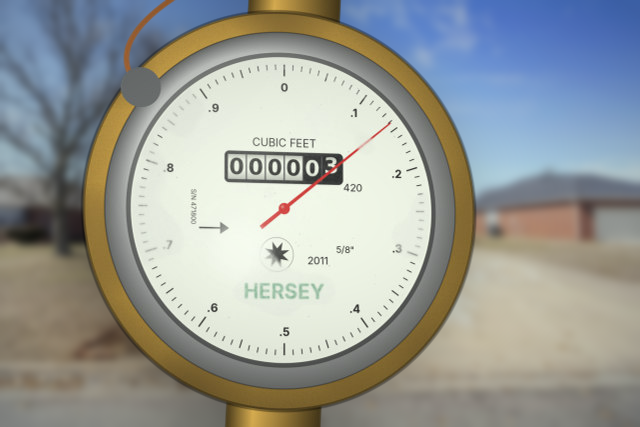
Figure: 3.14 ft³
